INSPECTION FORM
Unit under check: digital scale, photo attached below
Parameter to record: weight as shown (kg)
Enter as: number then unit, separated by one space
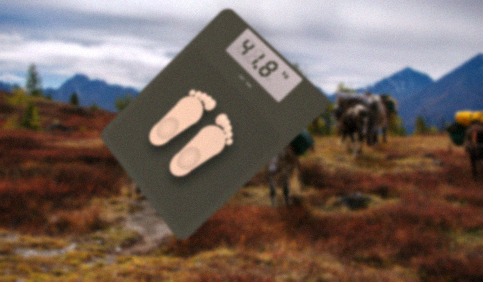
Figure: 41.8 kg
